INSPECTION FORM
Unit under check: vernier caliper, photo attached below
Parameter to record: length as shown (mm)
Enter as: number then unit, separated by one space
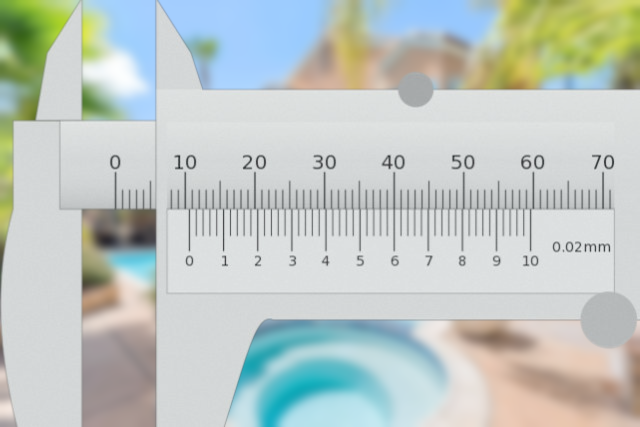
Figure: 10.6 mm
